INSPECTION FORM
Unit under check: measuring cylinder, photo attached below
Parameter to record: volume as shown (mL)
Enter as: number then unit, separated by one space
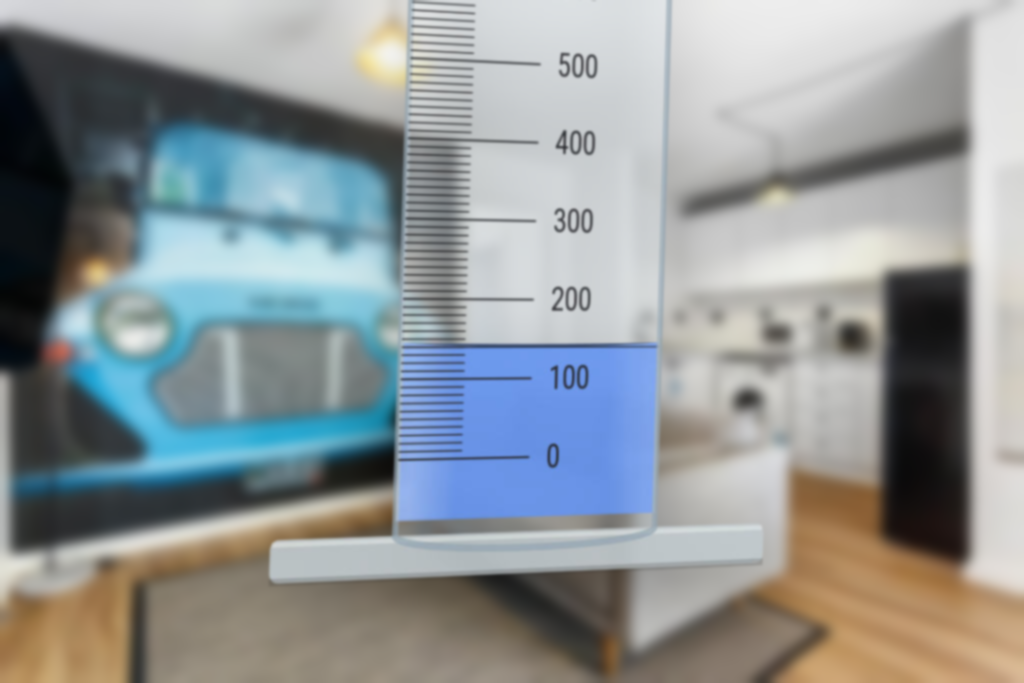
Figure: 140 mL
